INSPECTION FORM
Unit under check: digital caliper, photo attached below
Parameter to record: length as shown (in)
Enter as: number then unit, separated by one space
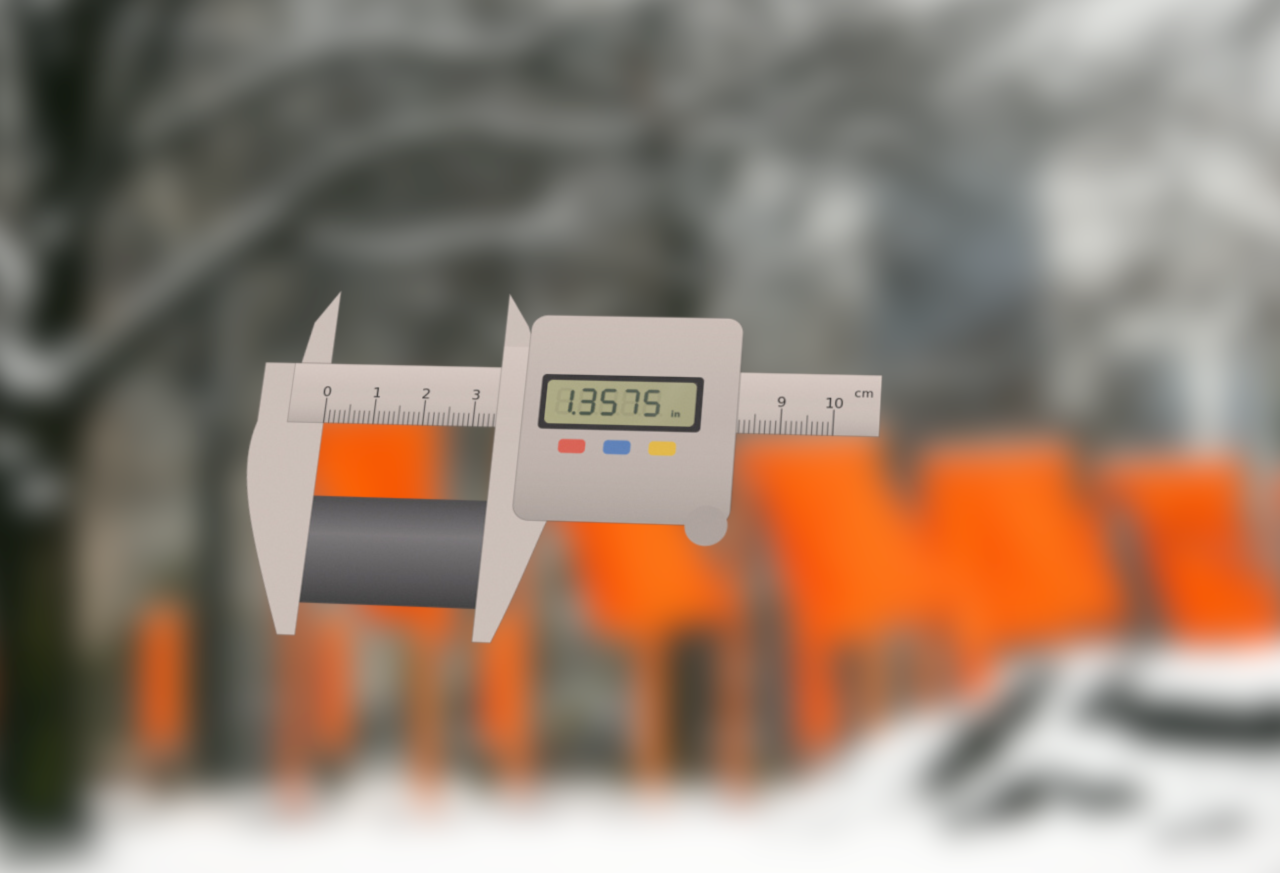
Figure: 1.3575 in
